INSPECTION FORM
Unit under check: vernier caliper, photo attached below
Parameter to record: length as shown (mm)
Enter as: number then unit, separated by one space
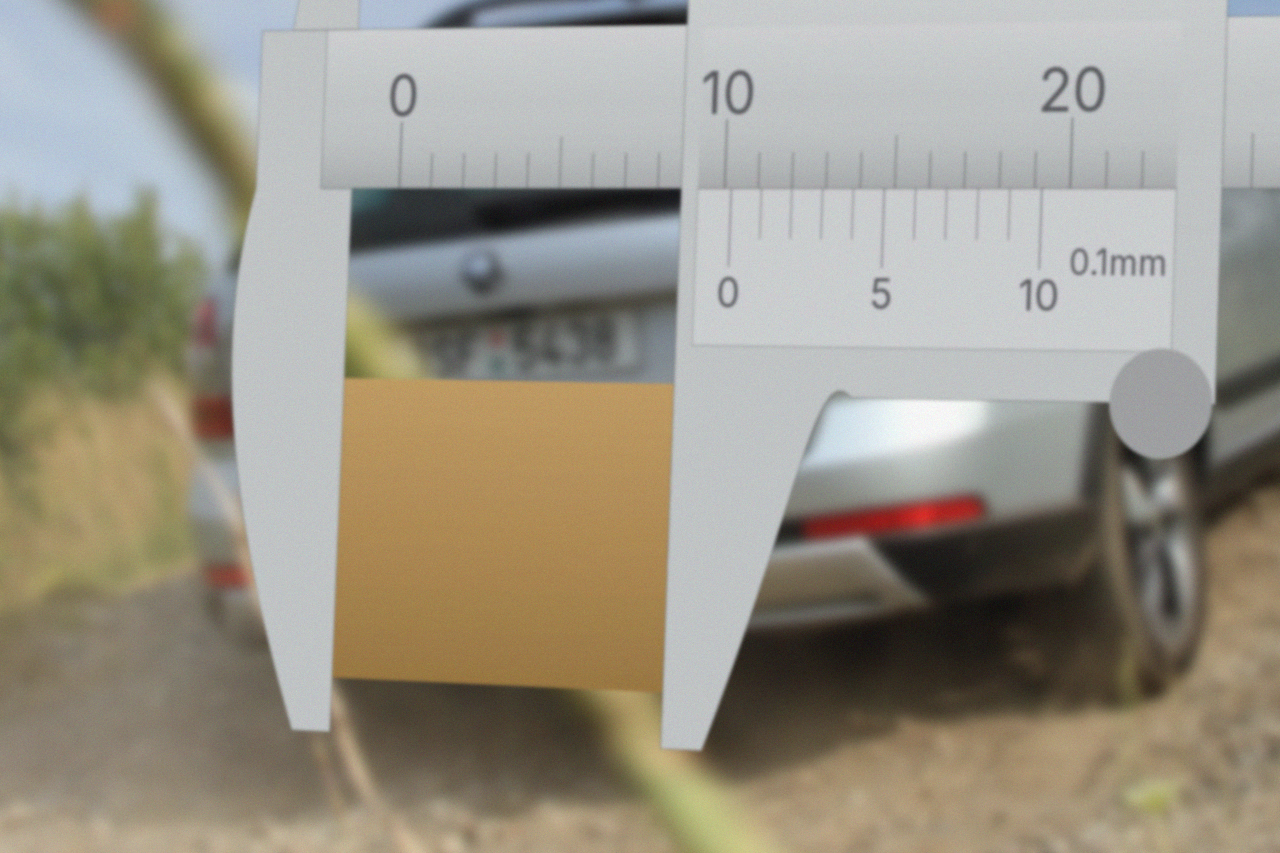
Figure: 10.2 mm
